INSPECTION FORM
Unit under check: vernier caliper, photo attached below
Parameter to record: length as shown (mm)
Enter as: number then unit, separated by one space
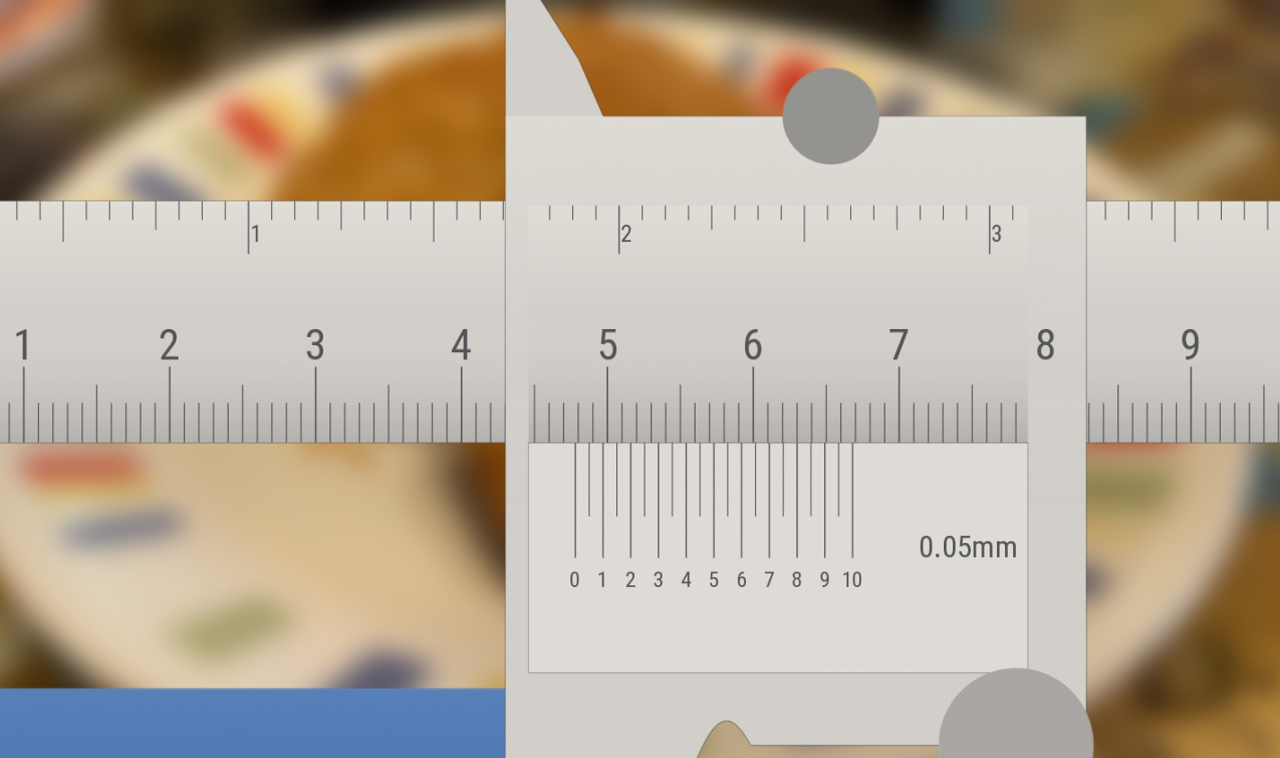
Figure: 47.8 mm
